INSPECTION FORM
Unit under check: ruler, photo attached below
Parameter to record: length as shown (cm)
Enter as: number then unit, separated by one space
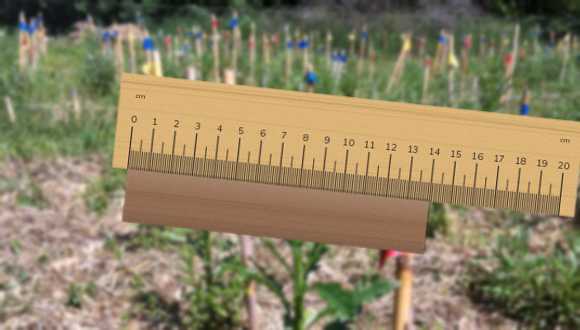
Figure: 14 cm
